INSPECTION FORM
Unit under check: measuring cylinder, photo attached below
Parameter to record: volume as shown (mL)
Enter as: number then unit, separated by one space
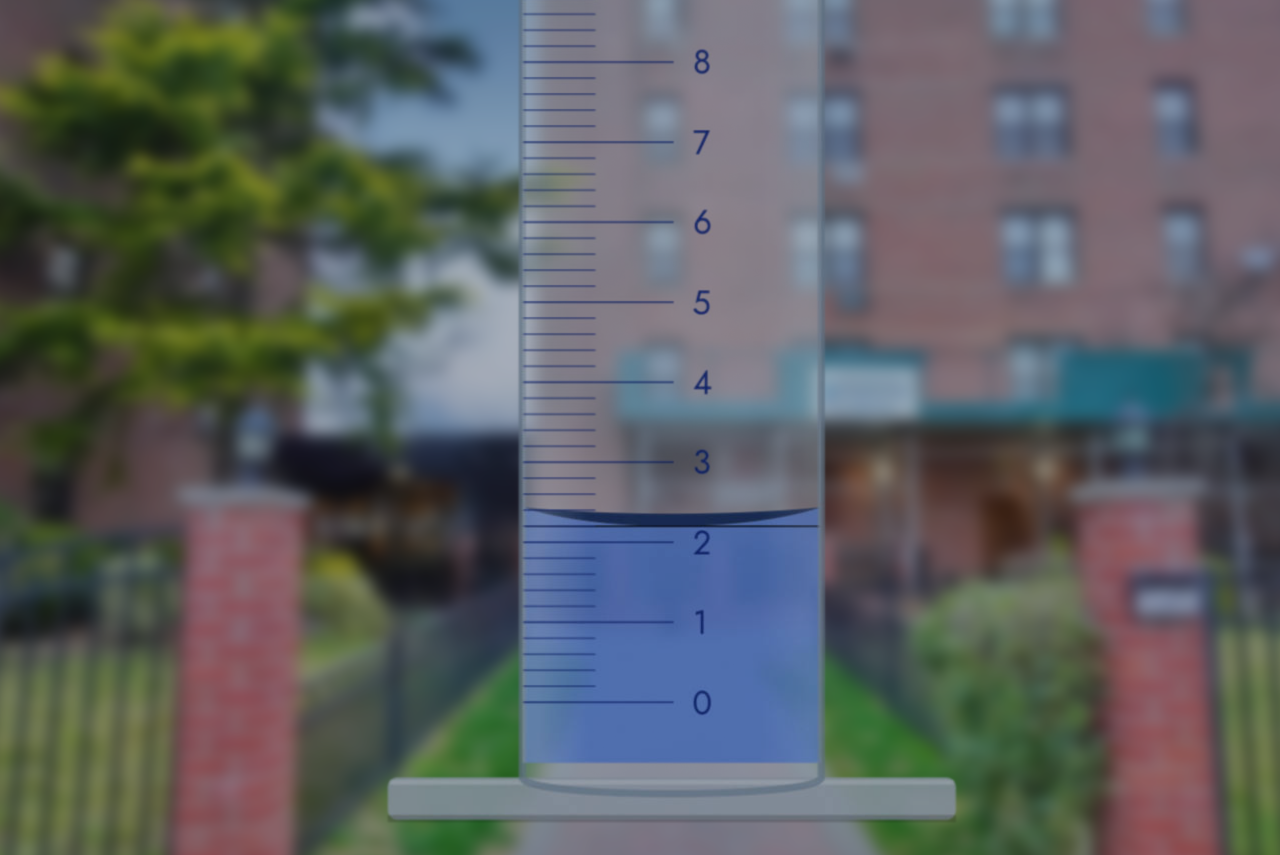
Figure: 2.2 mL
